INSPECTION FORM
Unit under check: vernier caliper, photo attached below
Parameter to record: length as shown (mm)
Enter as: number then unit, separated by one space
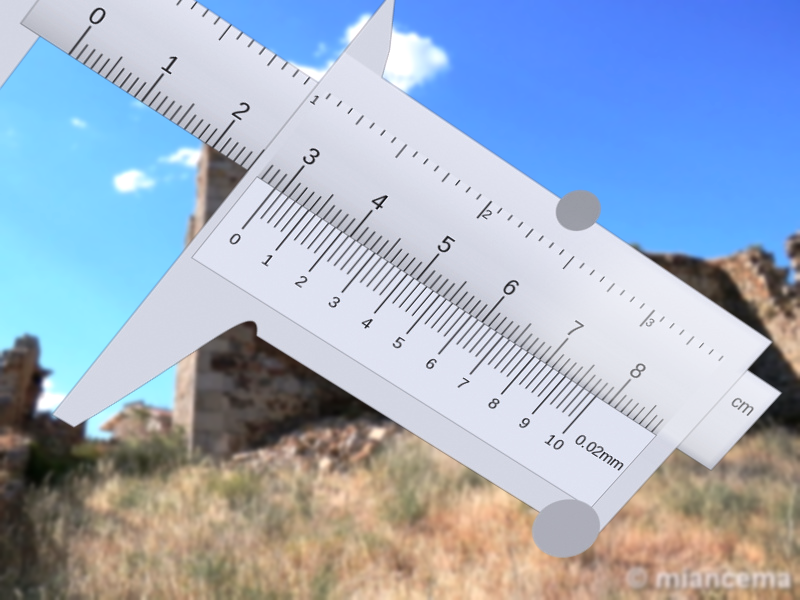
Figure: 29.0 mm
